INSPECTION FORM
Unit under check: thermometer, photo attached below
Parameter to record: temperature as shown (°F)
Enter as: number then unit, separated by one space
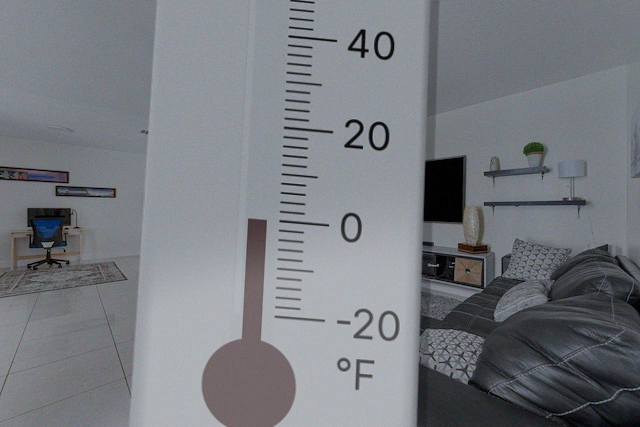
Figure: 0 °F
